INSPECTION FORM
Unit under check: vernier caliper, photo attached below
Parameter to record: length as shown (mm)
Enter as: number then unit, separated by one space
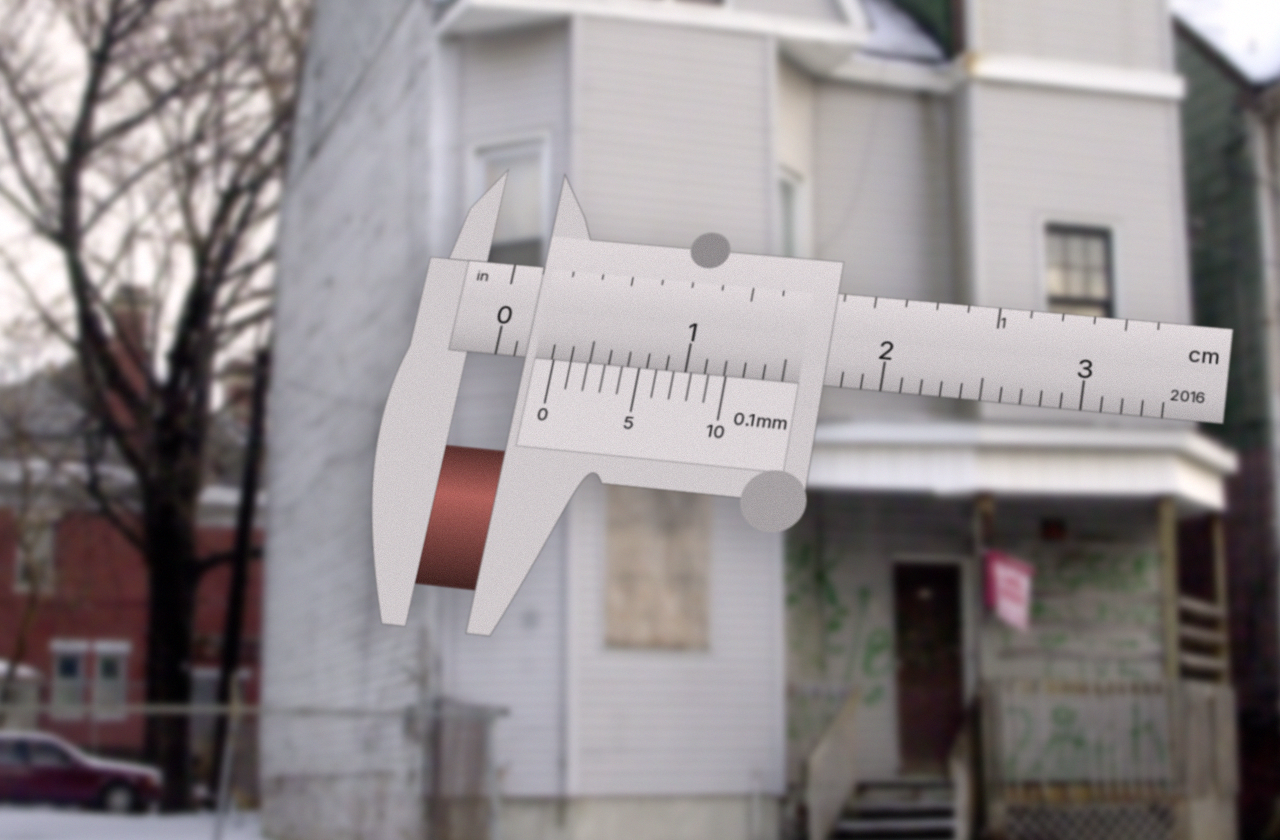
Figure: 3.1 mm
